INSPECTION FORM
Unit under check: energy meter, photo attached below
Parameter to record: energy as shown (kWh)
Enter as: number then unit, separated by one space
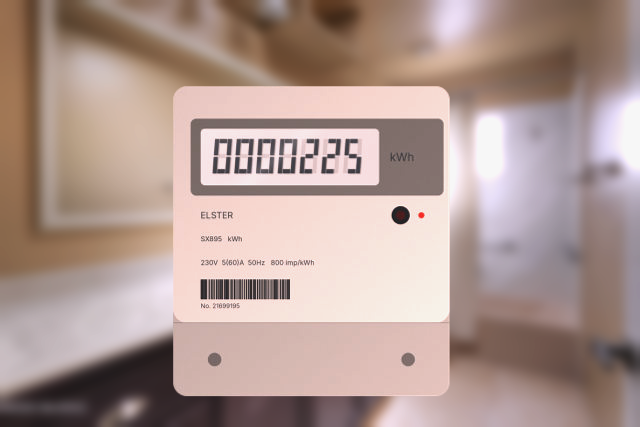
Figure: 225 kWh
